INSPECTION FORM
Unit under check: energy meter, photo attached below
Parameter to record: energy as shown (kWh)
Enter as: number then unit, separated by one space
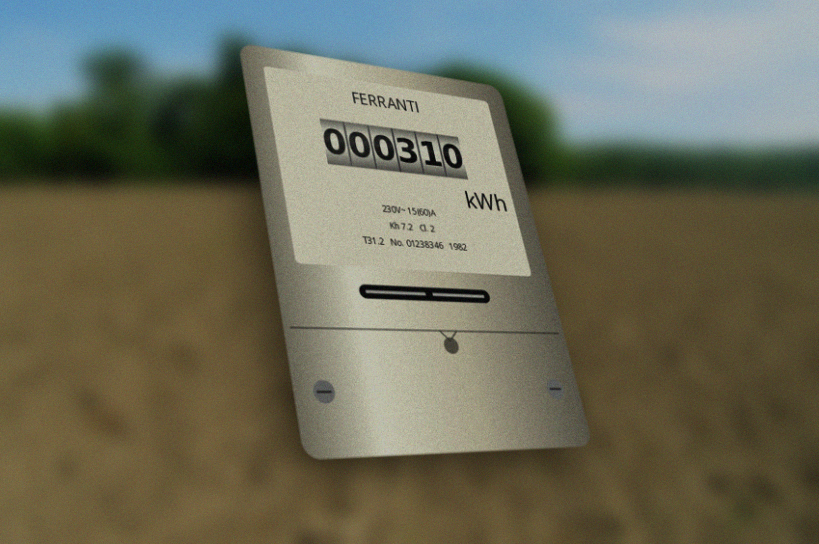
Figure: 310 kWh
